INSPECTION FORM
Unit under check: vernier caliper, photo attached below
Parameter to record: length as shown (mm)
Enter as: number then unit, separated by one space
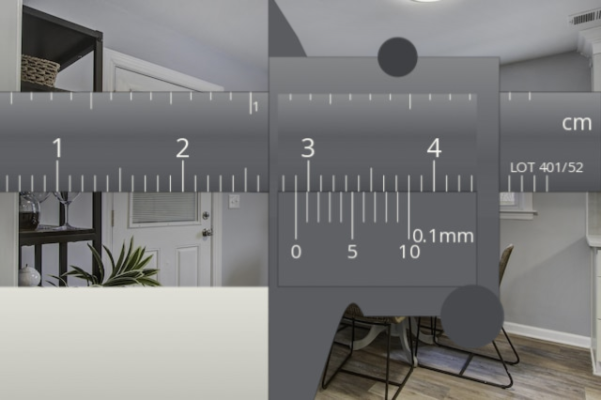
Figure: 29.0 mm
